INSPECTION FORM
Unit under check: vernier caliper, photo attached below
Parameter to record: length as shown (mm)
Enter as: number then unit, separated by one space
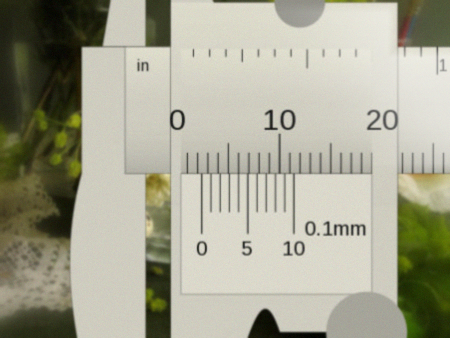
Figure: 2.4 mm
